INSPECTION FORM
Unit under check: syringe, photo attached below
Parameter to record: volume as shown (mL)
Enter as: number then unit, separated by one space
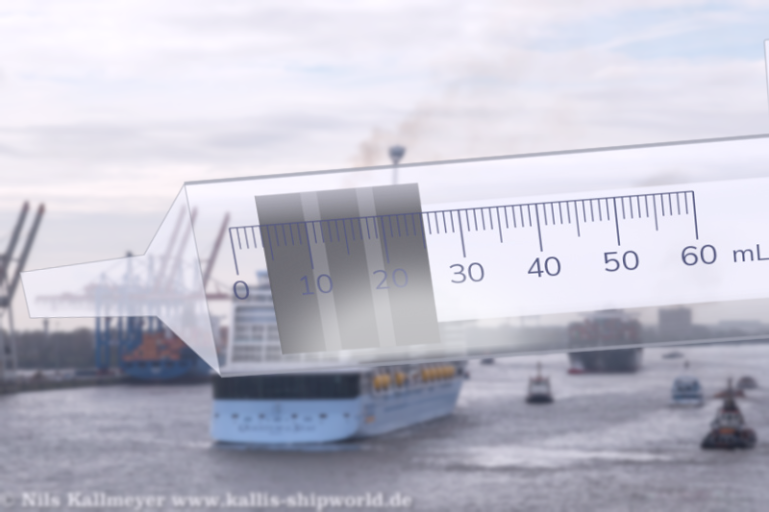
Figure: 4 mL
